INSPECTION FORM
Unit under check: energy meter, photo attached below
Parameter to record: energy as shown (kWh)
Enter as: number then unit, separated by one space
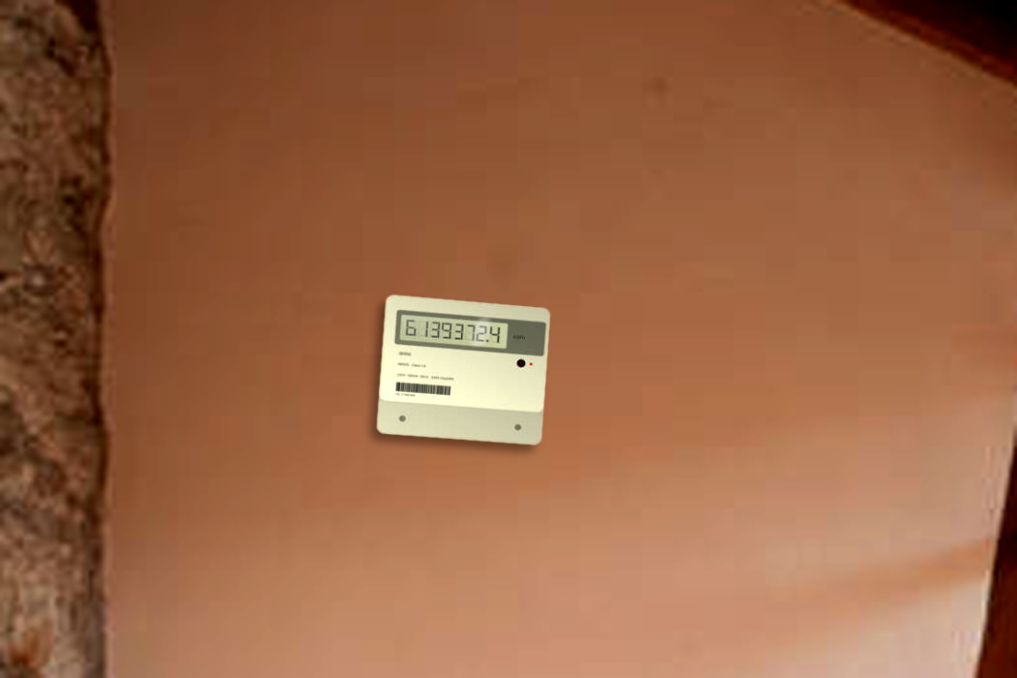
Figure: 6139372.4 kWh
